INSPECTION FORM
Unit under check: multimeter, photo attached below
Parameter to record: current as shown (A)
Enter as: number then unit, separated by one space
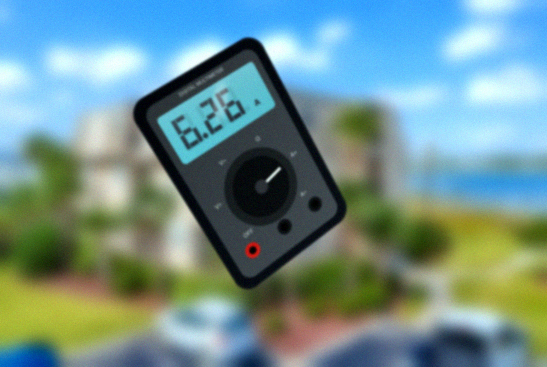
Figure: 6.26 A
